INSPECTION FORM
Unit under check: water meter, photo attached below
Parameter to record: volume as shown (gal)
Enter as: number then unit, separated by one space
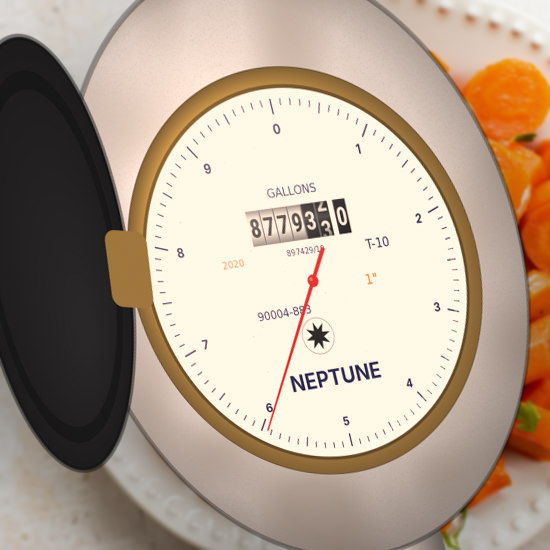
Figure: 8779325.9 gal
